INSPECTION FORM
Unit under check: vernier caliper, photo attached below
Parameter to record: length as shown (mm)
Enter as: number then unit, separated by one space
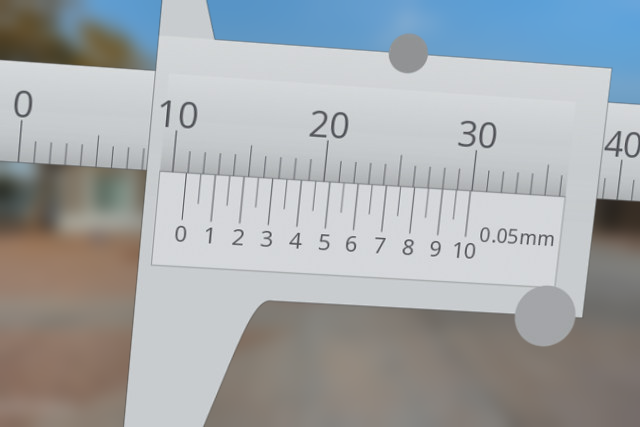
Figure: 10.9 mm
